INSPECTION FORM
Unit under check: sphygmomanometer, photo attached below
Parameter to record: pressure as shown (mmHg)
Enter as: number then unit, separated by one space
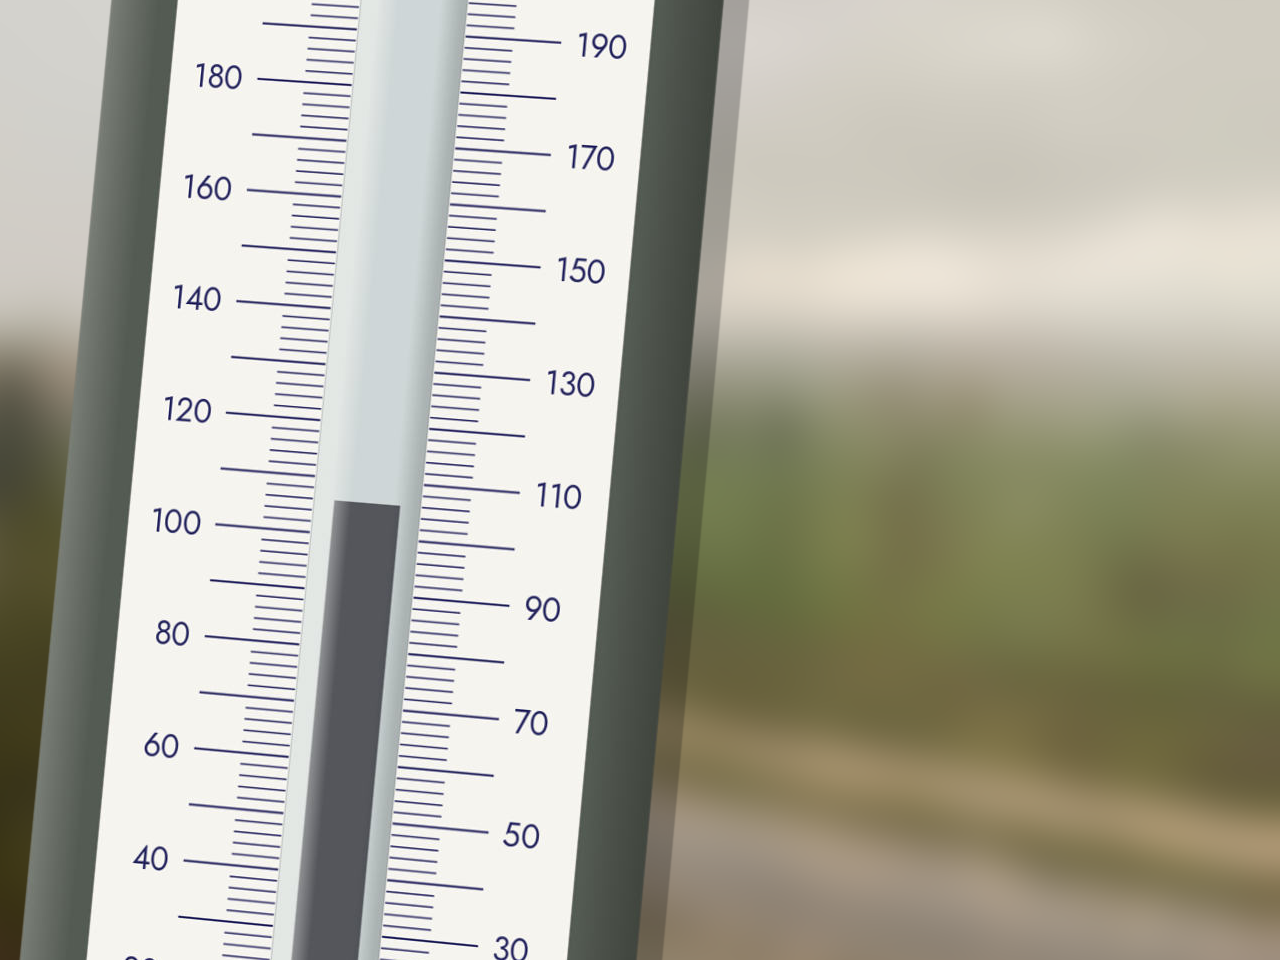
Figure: 106 mmHg
